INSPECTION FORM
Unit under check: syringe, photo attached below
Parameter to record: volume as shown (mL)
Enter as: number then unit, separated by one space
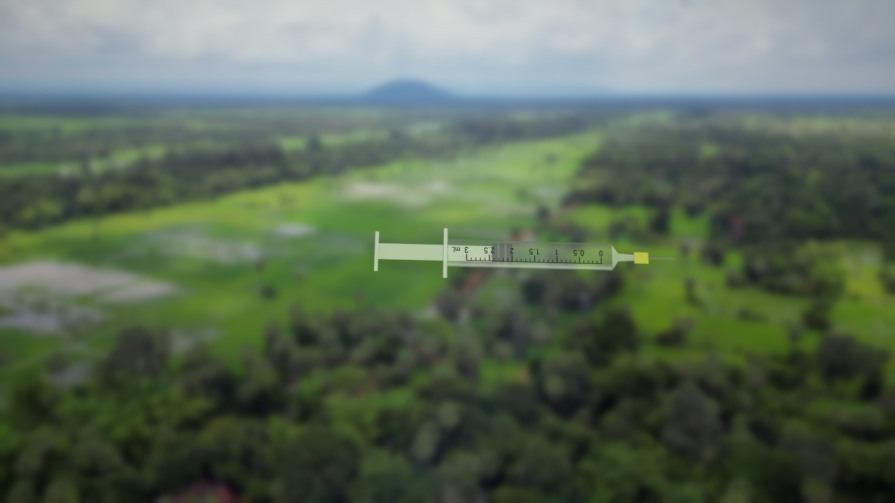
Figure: 2 mL
